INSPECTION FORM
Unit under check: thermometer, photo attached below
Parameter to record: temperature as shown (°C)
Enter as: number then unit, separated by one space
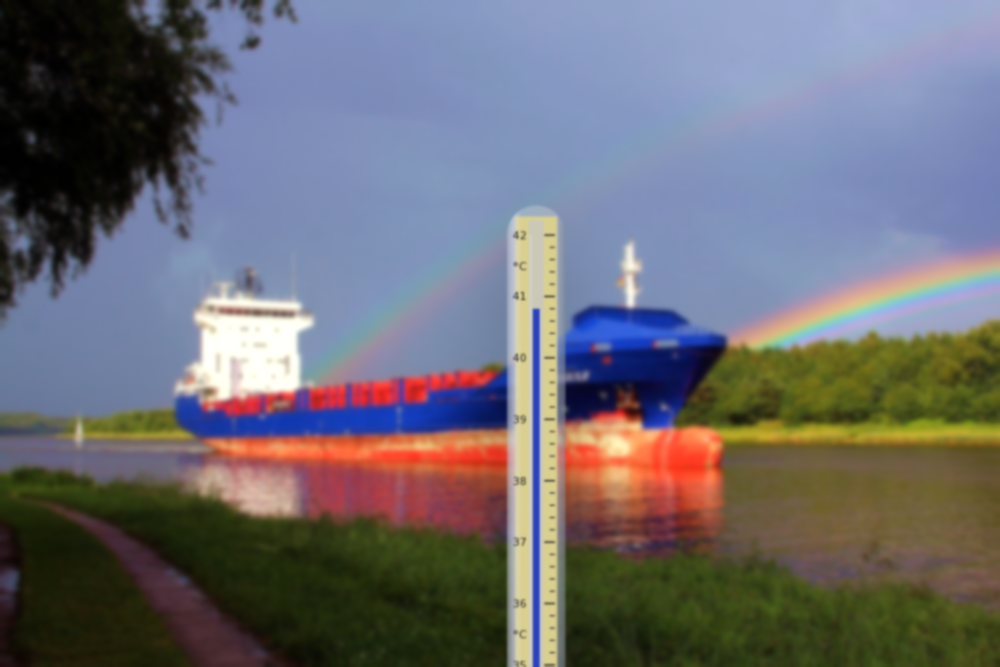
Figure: 40.8 °C
